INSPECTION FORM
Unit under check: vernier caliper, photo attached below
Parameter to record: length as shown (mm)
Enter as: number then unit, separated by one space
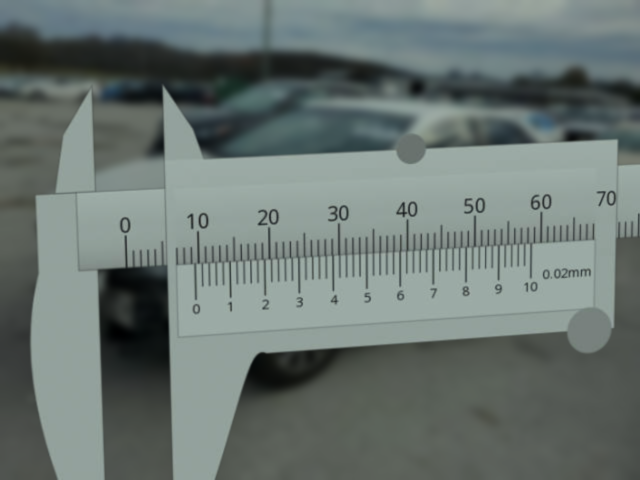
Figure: 9.5 mm
